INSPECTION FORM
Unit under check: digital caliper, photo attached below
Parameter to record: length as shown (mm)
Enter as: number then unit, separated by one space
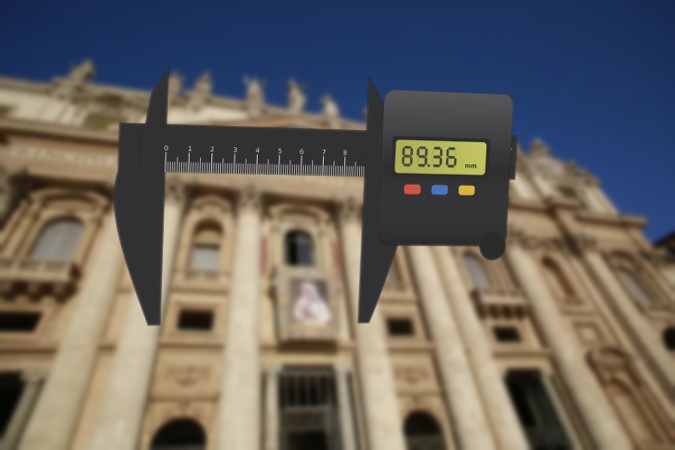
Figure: 89.36 mm
